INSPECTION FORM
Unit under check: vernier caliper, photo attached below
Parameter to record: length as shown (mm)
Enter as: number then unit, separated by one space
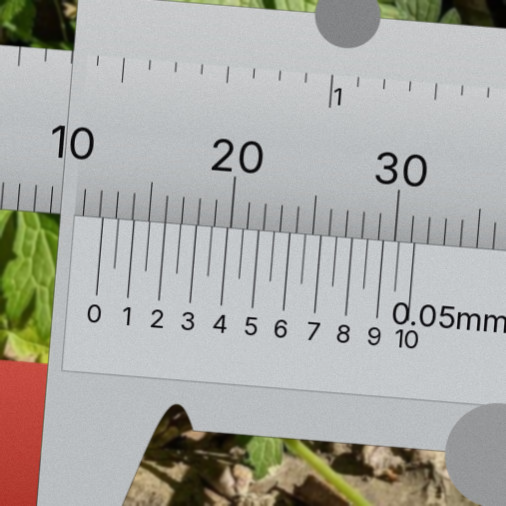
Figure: 12.2 mm
